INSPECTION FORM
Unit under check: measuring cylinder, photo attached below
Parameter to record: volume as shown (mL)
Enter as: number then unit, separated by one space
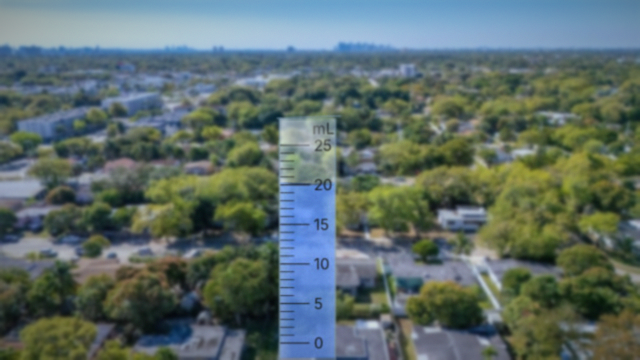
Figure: 20 mL
